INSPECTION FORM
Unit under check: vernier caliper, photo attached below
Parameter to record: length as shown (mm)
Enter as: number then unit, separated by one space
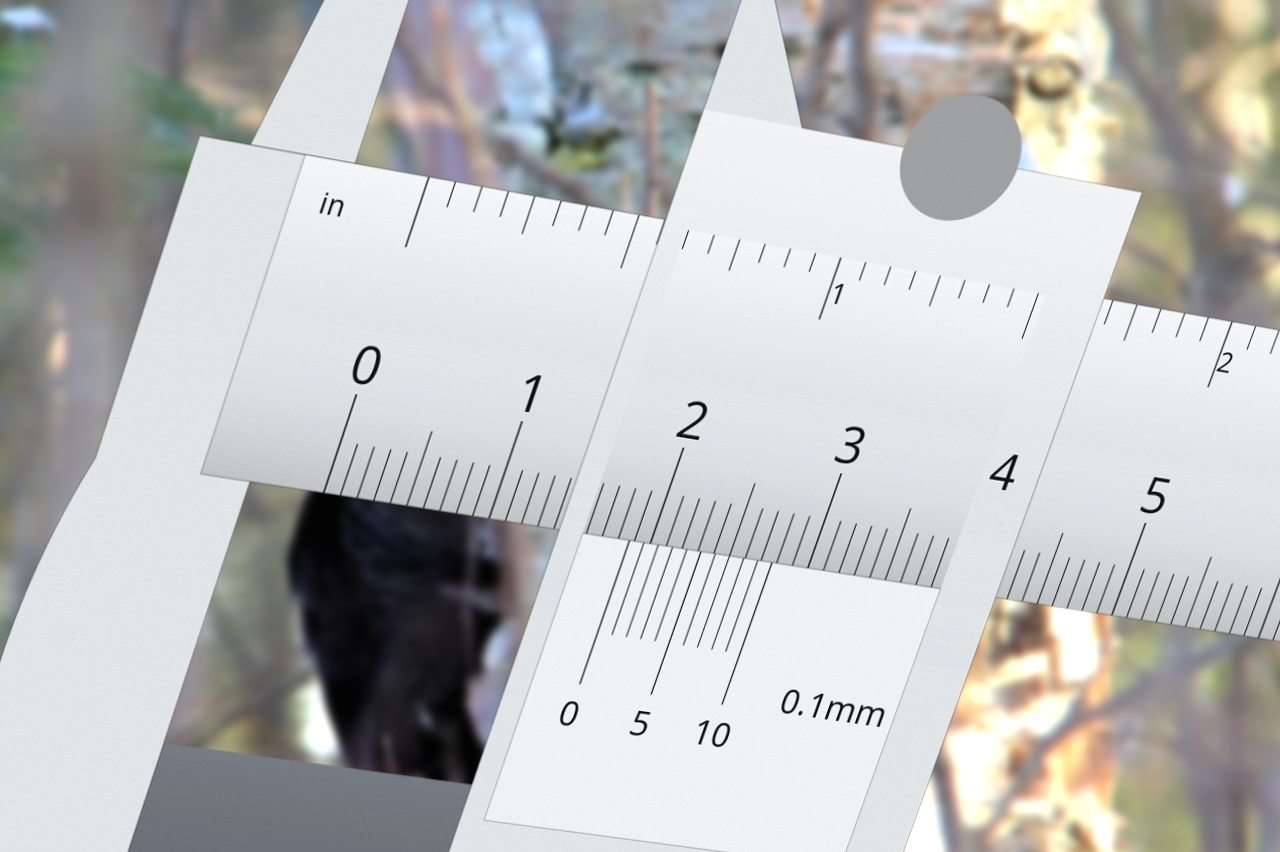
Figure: 18.7 mm
